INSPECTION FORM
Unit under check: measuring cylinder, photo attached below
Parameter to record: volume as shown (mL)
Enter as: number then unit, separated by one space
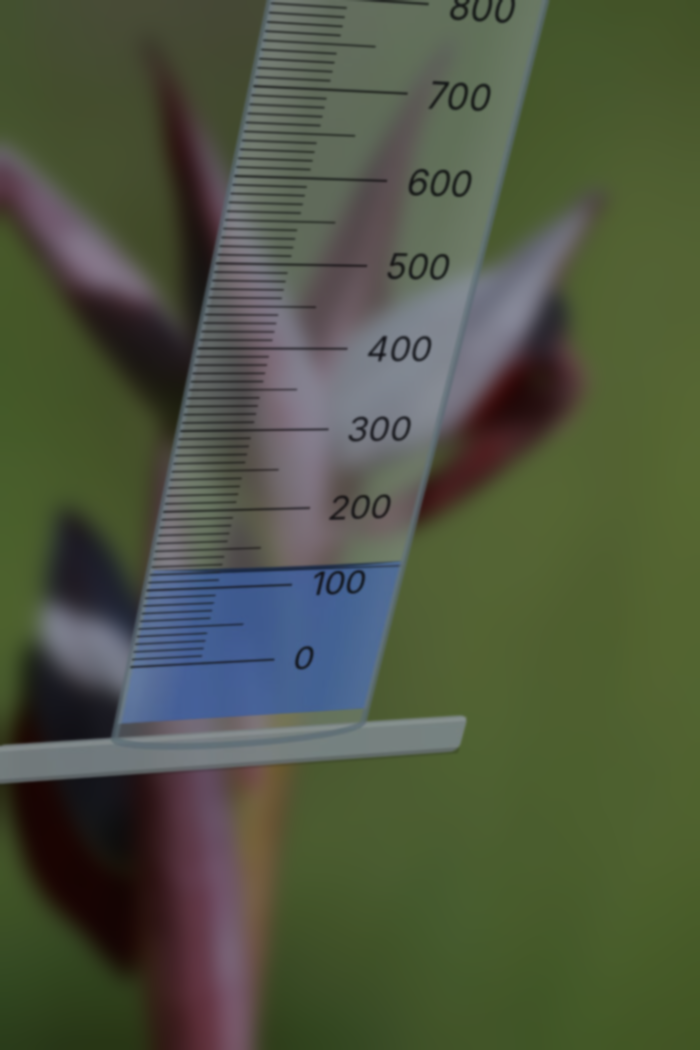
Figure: 120 mL
